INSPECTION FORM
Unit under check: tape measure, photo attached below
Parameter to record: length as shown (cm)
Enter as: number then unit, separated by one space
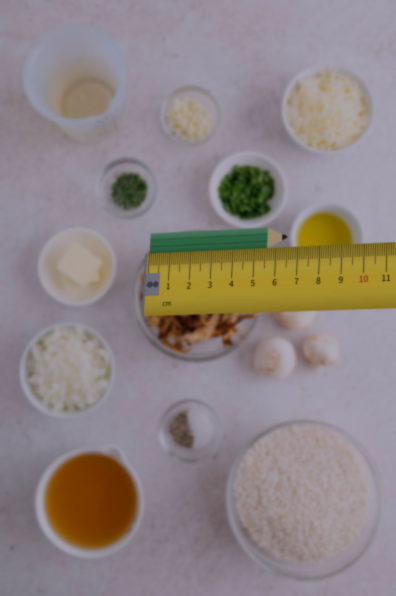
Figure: 6.5 cm
